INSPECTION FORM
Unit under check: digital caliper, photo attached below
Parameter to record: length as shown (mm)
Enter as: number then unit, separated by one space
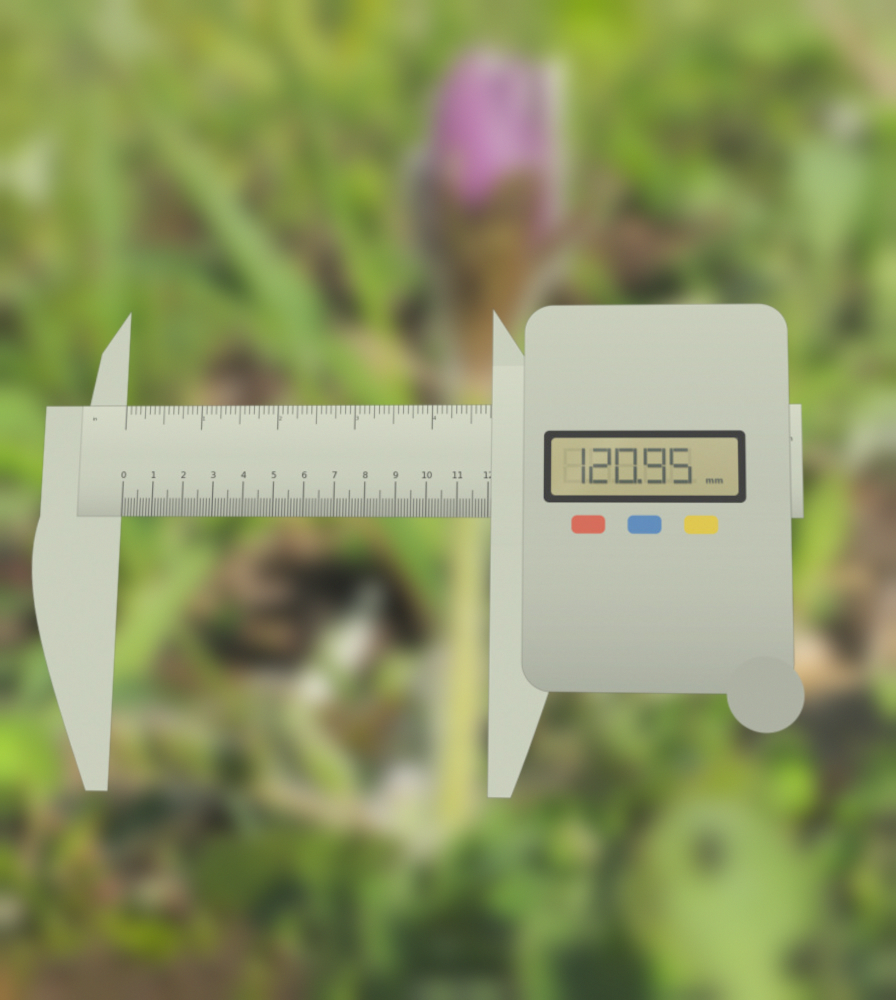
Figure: 120.95 mm
